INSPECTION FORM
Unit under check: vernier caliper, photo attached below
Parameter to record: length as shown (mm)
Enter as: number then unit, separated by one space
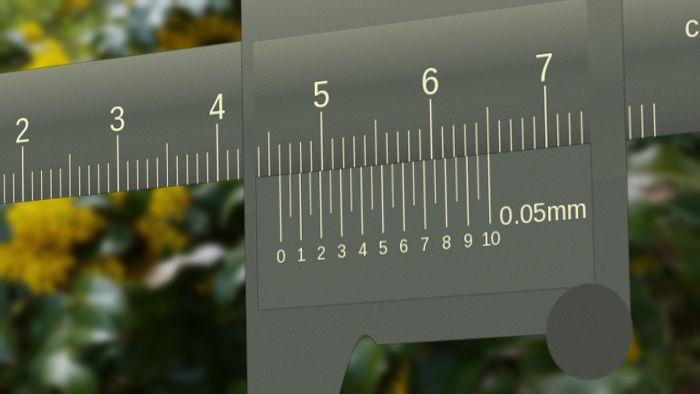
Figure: 46.0 mm
